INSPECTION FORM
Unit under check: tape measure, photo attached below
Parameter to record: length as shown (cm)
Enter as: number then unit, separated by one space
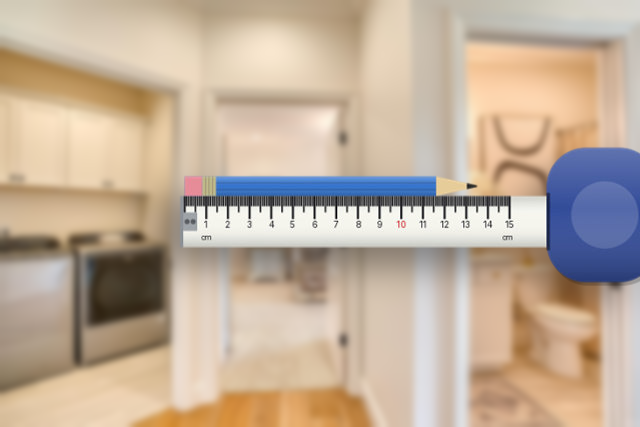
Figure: 13.5 cm
